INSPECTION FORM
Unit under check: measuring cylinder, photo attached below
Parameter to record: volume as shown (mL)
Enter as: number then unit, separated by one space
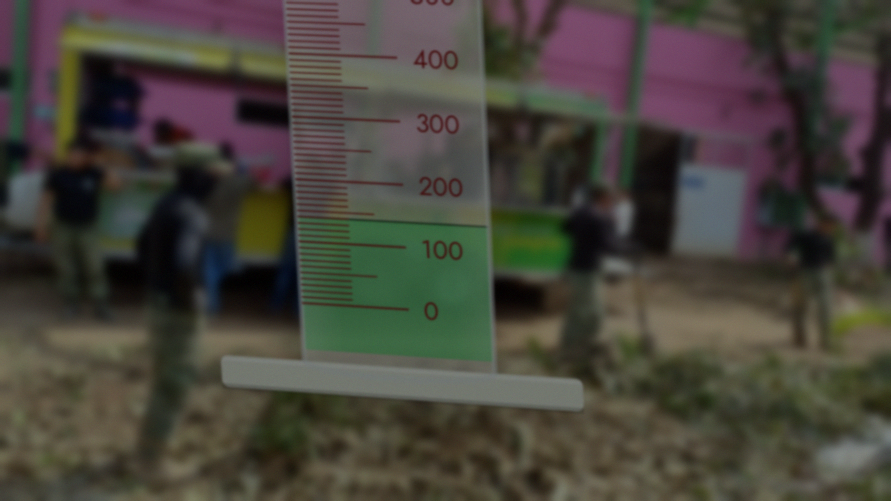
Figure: 140 mL
